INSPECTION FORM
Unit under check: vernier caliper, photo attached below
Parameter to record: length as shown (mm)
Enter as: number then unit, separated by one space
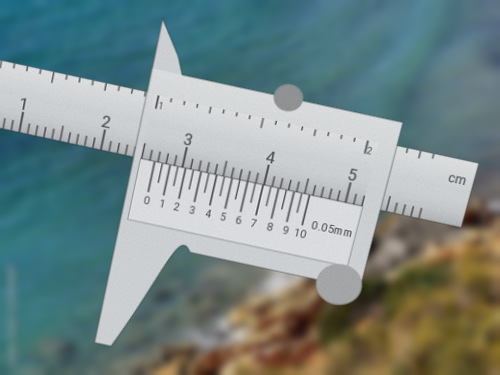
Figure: 26.6 mm
